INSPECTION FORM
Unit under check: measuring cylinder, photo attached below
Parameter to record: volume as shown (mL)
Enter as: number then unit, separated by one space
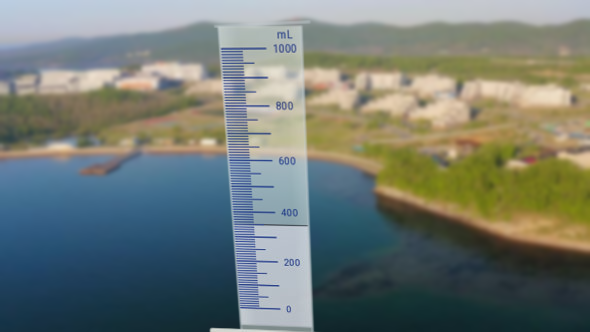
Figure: 350 mL
